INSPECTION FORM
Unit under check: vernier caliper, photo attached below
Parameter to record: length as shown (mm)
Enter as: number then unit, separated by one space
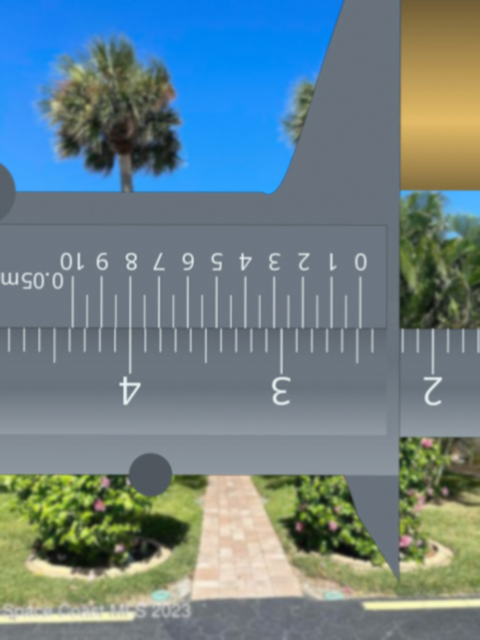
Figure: 24.8 mm
